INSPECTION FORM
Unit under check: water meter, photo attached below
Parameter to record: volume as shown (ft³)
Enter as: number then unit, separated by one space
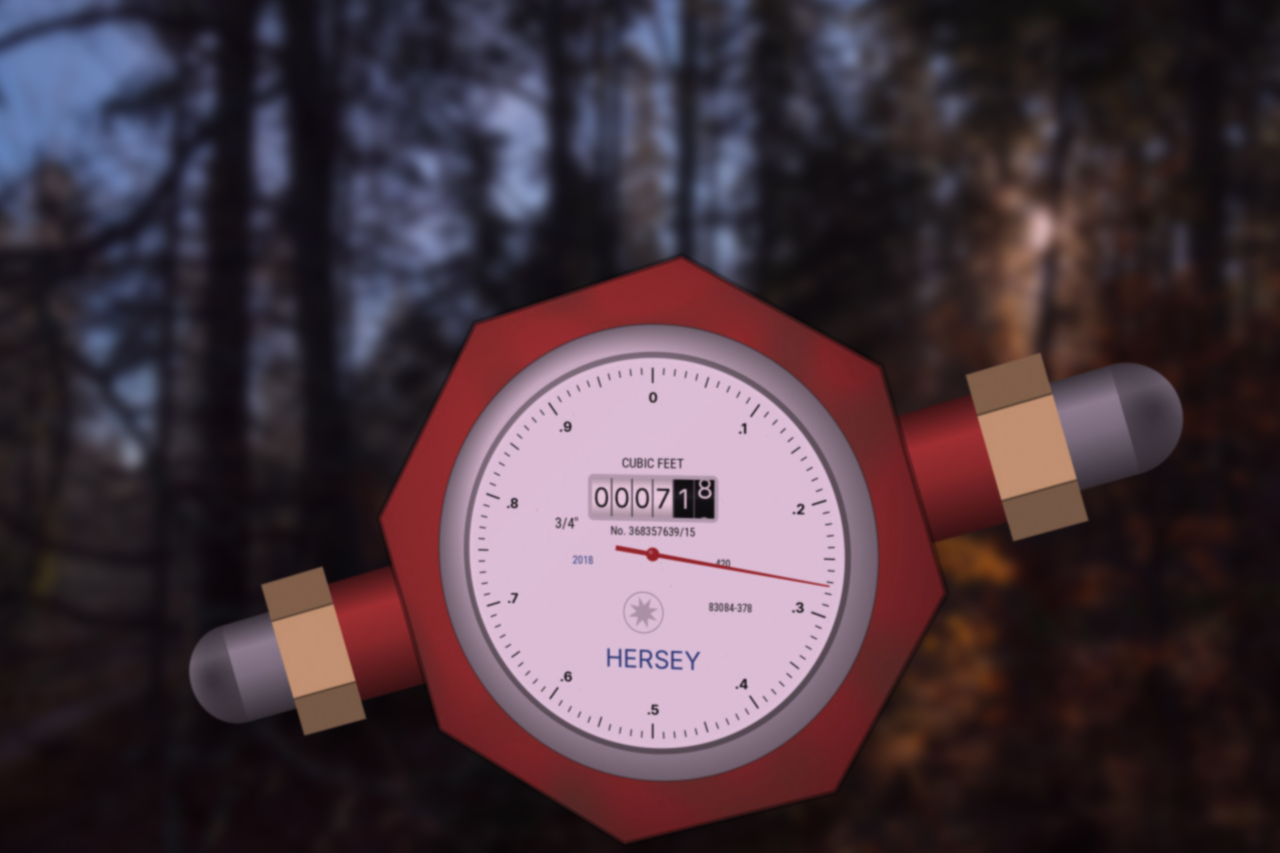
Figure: 718.27 ft³
